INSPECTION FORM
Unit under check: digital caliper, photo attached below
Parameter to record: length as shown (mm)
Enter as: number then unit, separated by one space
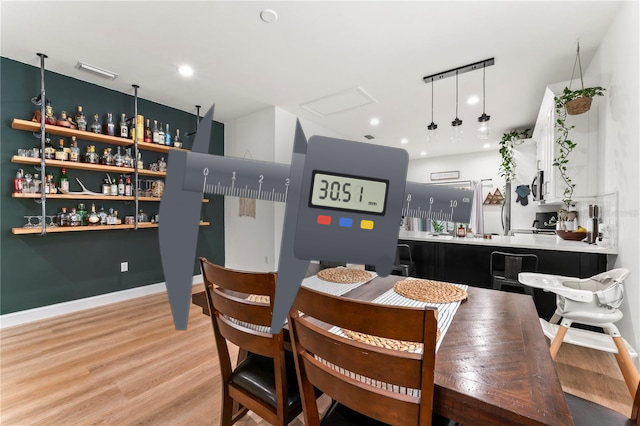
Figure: 30.51 mm
